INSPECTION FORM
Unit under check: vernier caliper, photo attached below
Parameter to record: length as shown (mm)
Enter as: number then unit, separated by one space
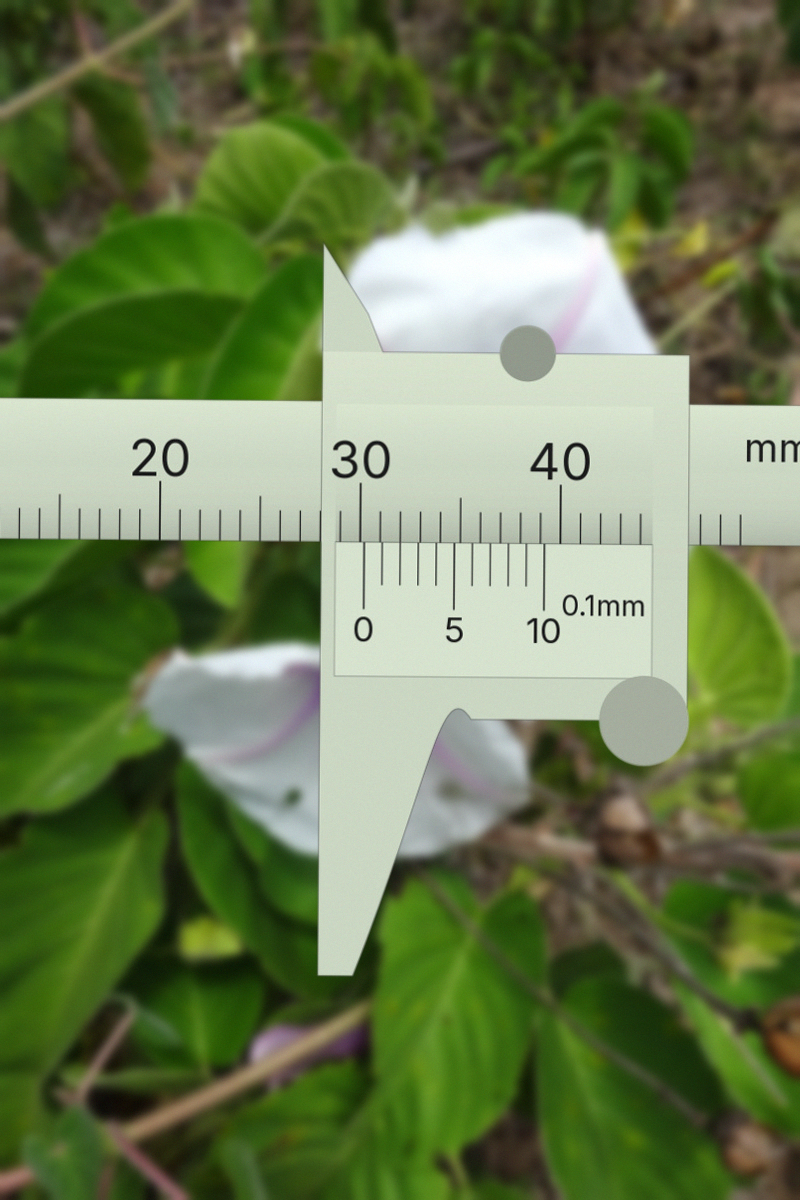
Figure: 30.2 mm
